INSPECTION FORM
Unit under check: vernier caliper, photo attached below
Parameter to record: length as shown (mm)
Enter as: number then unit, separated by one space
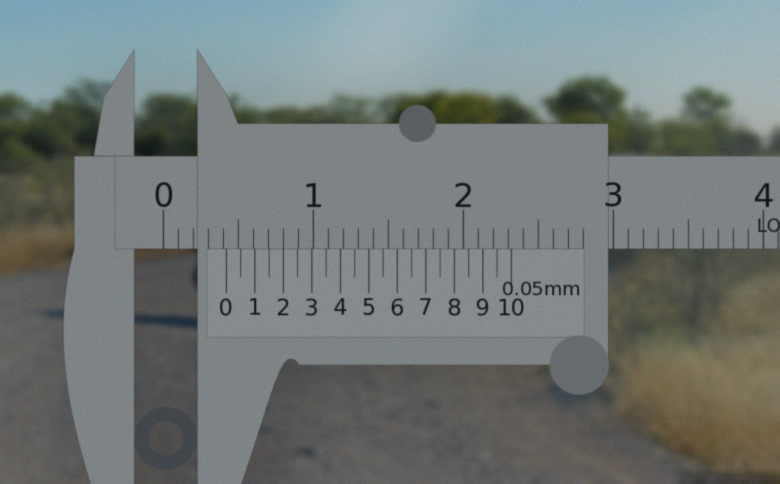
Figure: 4.2 mm
